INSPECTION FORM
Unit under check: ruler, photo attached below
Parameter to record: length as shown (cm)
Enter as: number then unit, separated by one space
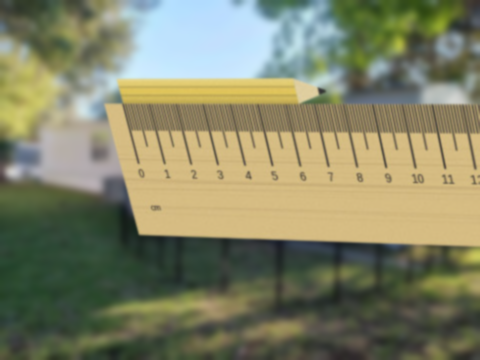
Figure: 7.5 cm
